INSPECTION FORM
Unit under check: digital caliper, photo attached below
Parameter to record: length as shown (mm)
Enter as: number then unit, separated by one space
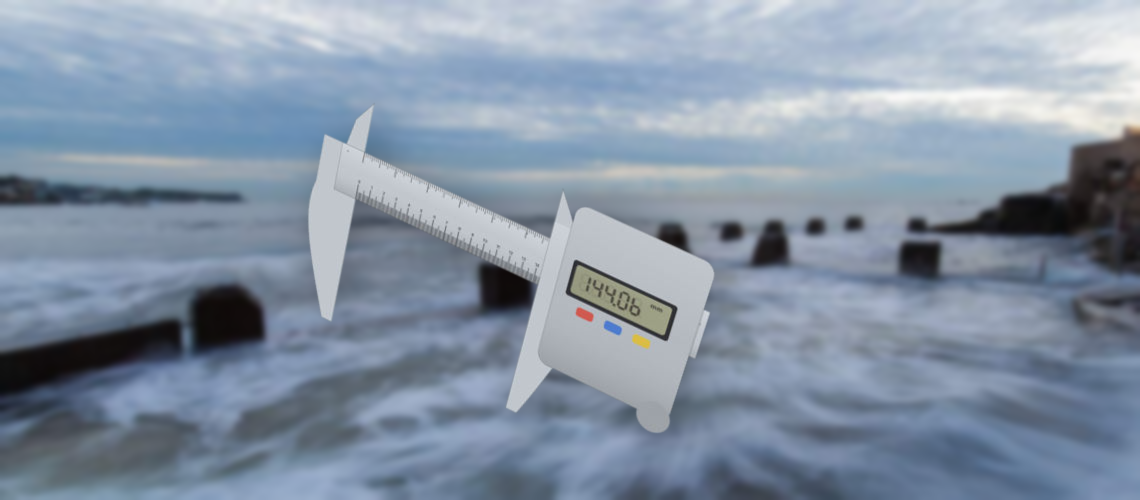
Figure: 144.06 mm
